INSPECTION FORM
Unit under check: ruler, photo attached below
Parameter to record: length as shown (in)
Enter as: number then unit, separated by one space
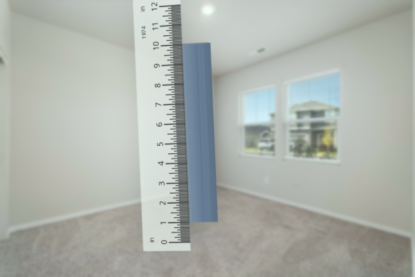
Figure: 9 in
